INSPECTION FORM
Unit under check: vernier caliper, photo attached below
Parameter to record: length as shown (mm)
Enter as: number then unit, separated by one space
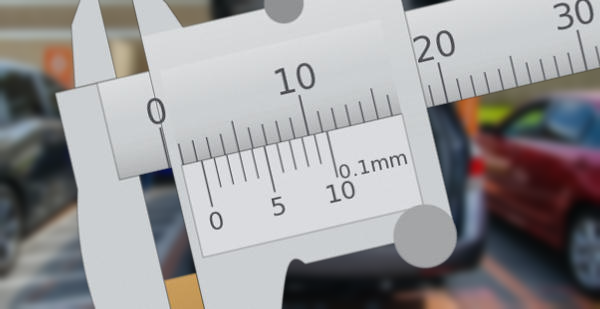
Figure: 2.3 mm
